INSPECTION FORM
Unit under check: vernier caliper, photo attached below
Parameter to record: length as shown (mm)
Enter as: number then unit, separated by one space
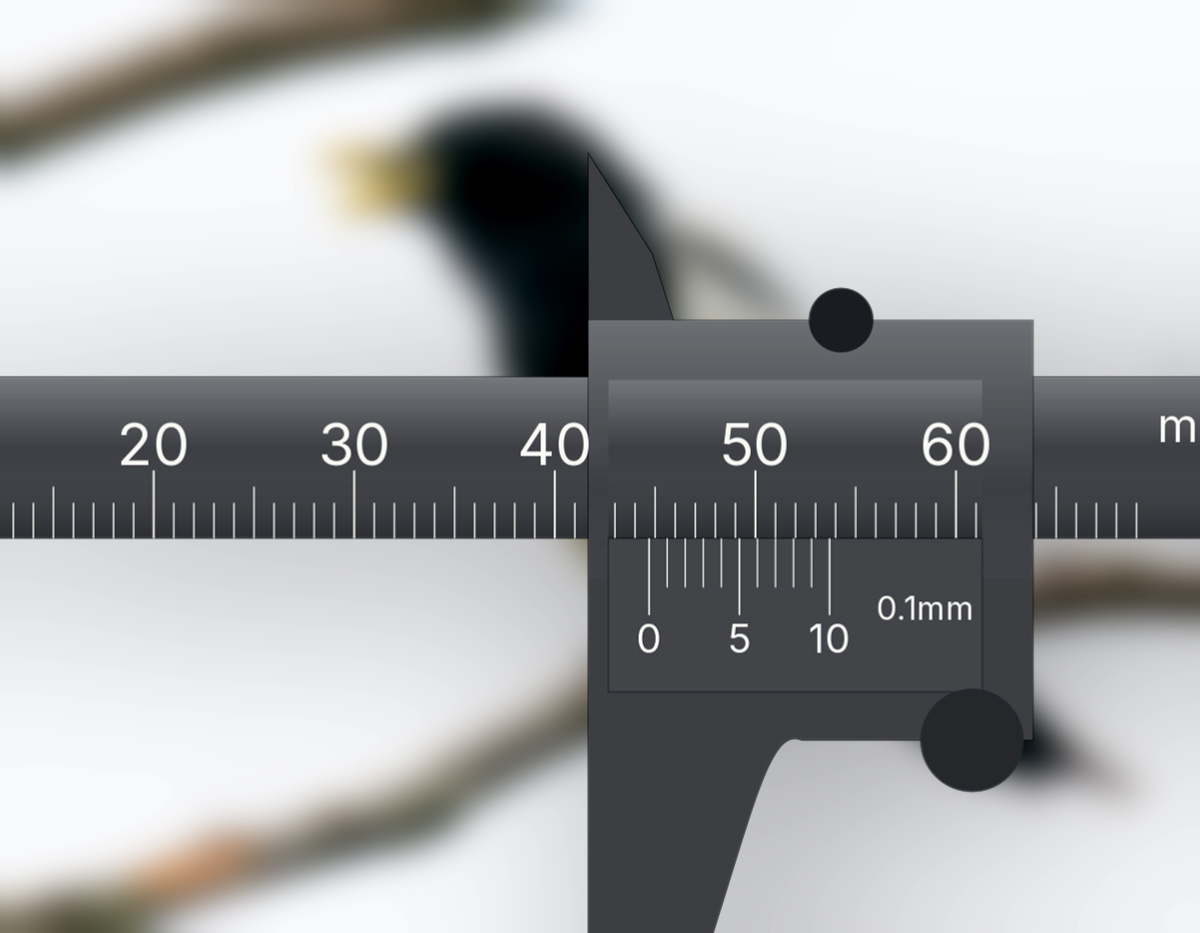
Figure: 44.7 mm
